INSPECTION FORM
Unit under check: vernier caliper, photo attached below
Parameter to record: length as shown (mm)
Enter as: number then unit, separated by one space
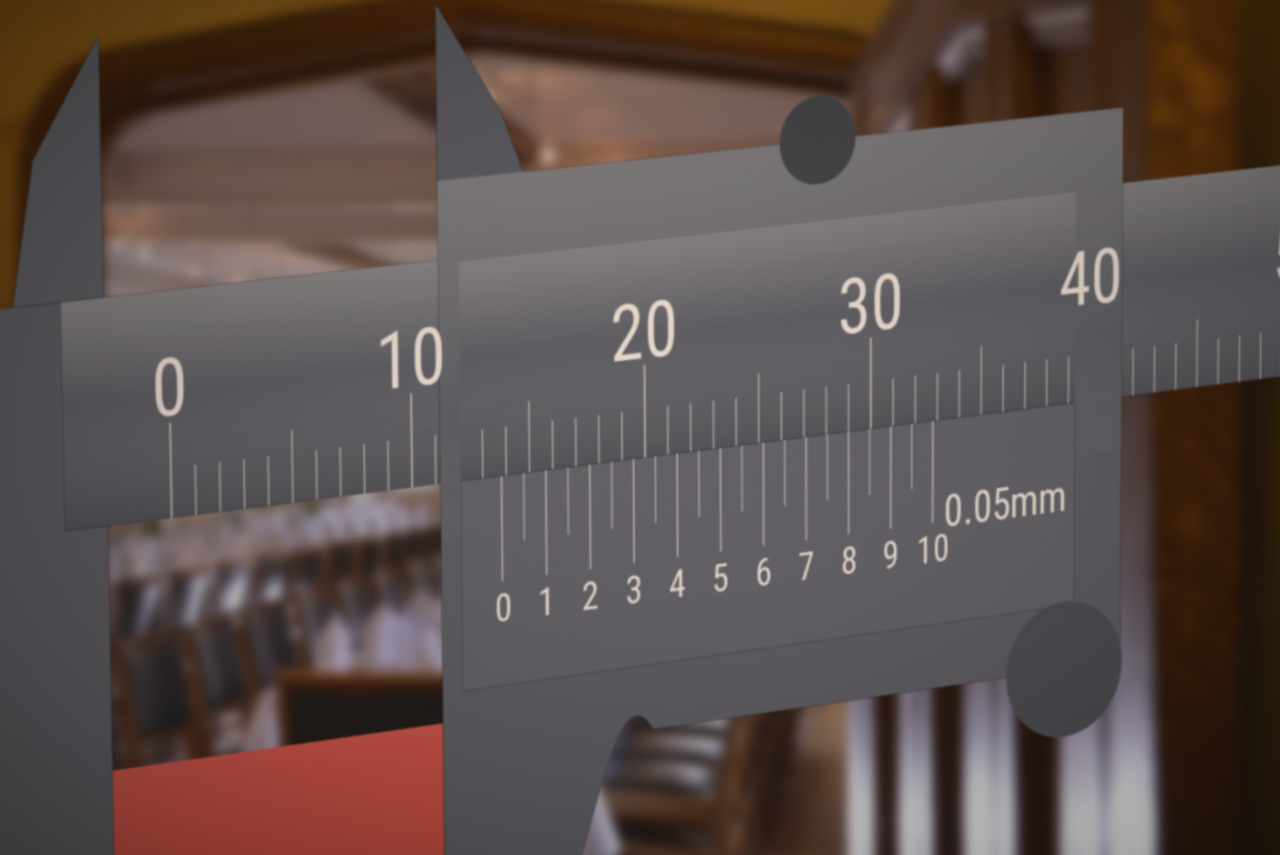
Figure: 13.8 mm
